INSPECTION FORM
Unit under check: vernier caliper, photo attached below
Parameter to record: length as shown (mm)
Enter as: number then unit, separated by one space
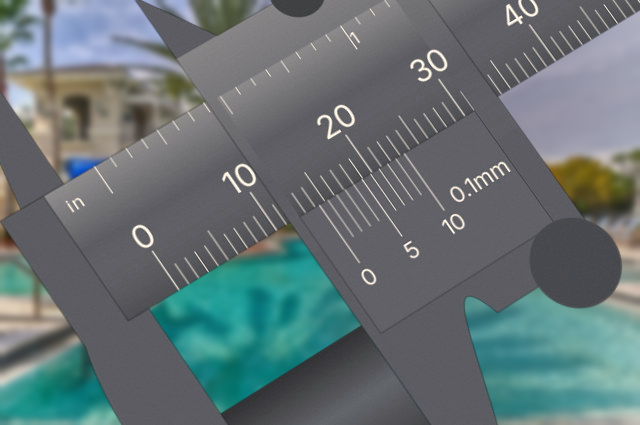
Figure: 14.4 mm
